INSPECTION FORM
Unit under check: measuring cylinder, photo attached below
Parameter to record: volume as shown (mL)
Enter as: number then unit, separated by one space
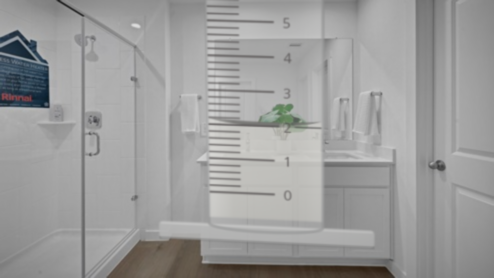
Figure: 2 mL
